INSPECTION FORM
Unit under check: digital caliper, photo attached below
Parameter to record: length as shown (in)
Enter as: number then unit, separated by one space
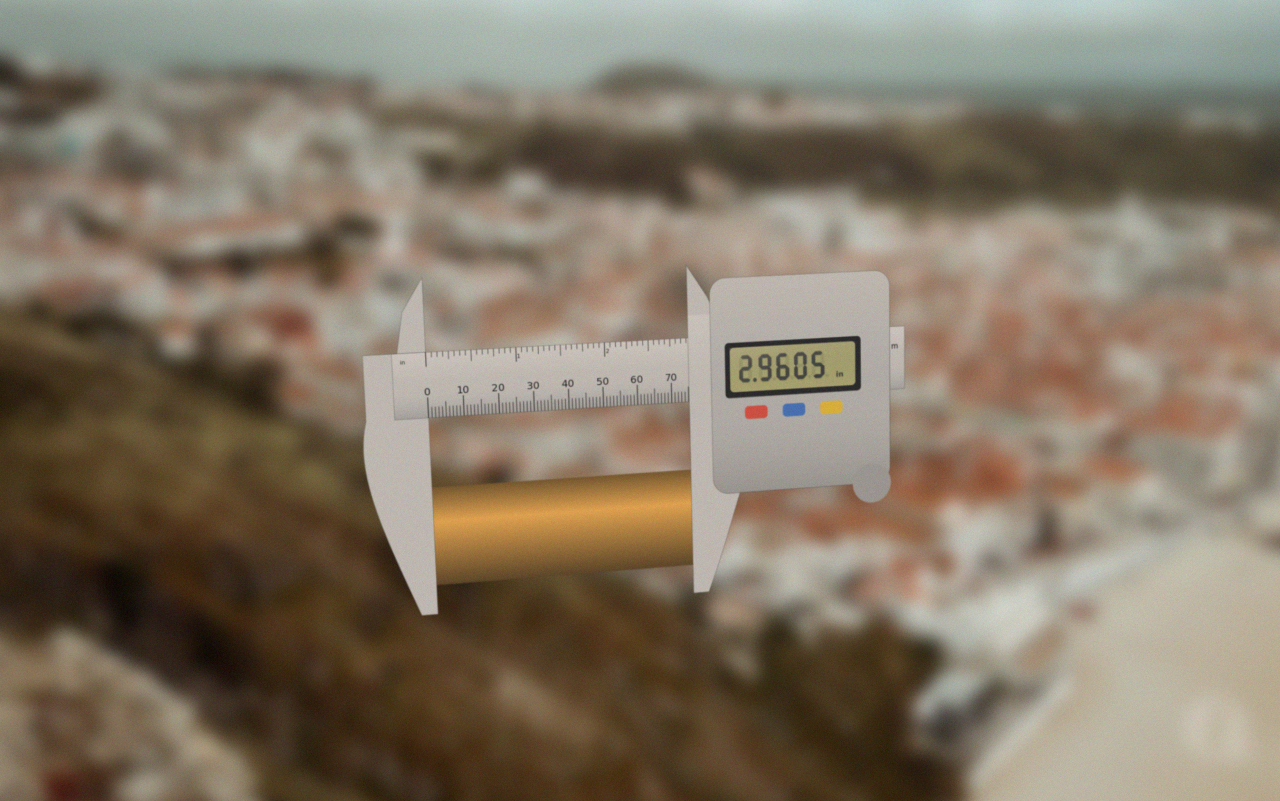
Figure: 2.9605 in
